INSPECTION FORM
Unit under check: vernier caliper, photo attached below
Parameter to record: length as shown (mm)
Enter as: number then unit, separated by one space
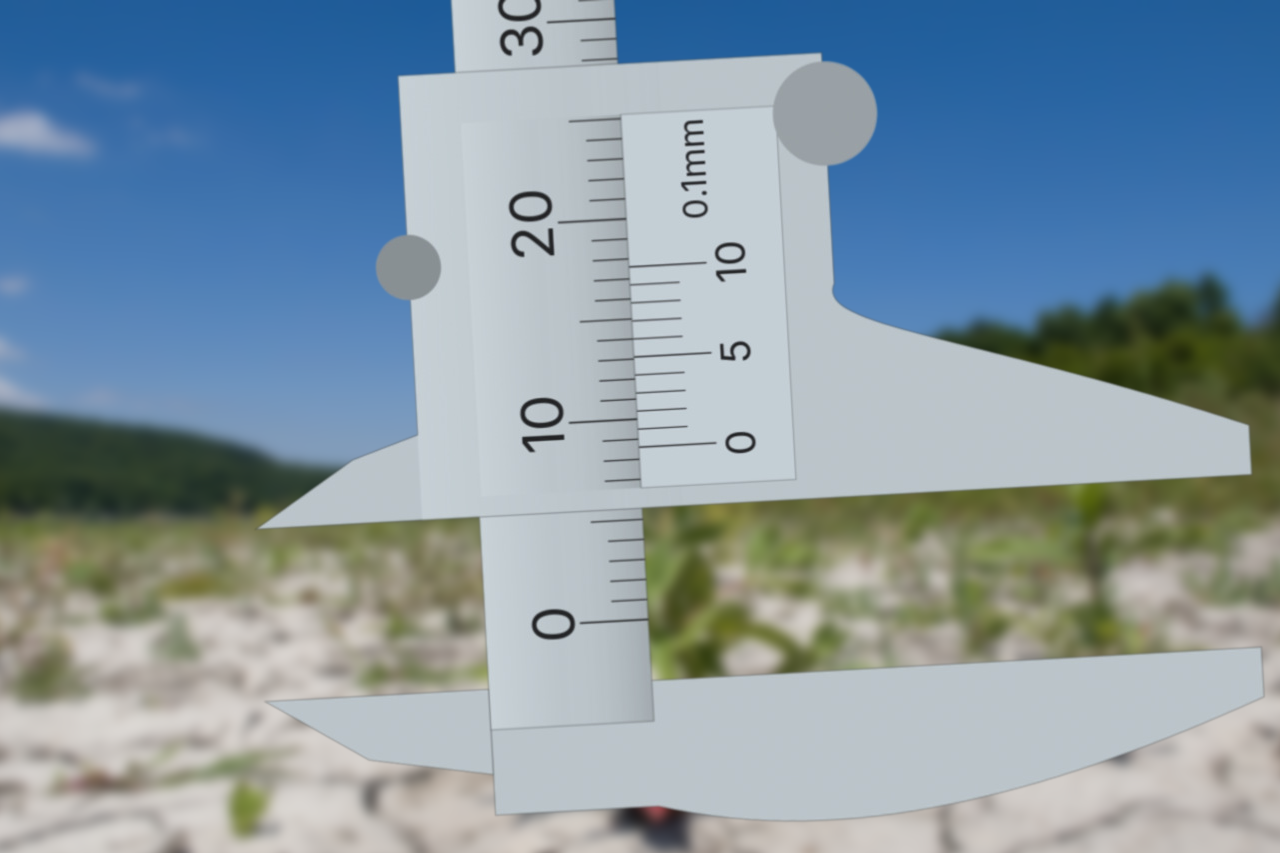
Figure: 8.6 mm
